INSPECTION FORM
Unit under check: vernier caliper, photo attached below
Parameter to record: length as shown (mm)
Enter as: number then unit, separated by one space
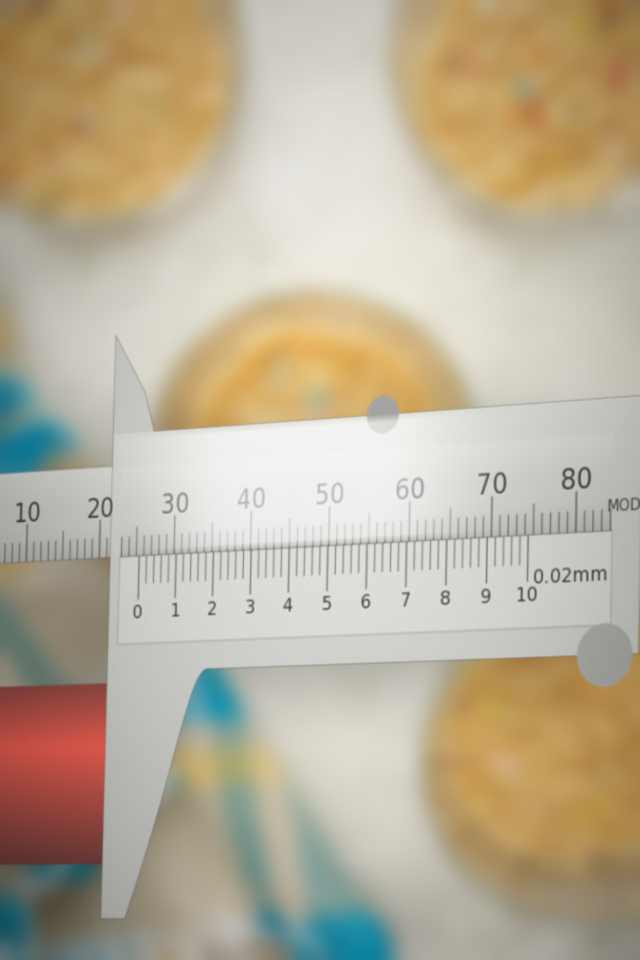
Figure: 25.4 mm
